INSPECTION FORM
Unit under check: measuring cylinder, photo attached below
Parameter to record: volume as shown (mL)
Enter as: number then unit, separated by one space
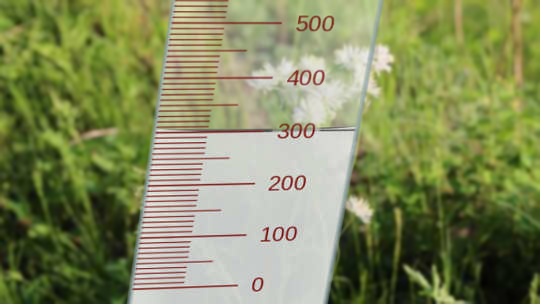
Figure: 300 mL
